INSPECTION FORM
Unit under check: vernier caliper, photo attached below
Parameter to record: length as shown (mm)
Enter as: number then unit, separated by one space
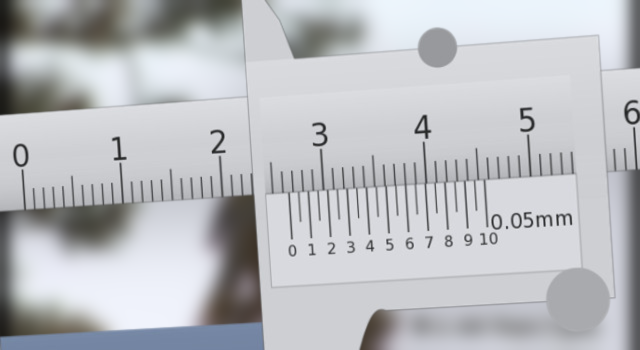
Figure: 26.6 mm
